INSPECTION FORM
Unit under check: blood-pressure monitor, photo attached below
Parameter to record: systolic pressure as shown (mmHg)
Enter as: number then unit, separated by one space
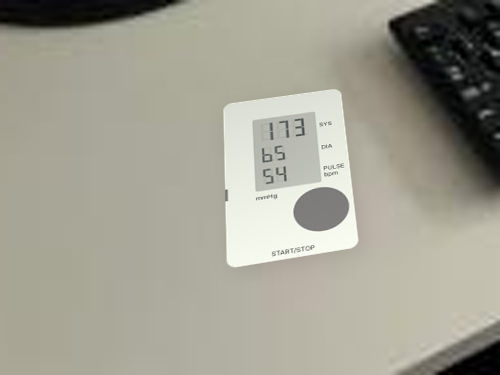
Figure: 173 mmHg
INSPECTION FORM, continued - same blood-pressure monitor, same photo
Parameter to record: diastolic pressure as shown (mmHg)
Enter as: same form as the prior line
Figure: 65 mmHg
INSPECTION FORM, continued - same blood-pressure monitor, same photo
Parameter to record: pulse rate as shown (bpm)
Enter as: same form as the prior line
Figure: 54 bpm
